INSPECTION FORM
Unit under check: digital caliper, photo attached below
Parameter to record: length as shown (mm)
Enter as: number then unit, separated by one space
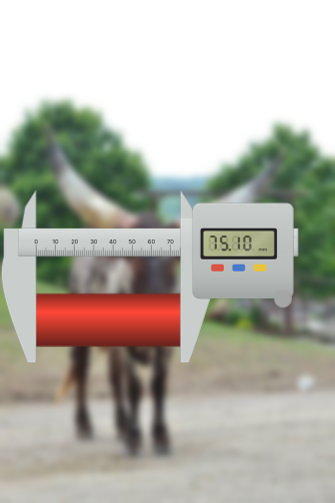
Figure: 75.10 mm
